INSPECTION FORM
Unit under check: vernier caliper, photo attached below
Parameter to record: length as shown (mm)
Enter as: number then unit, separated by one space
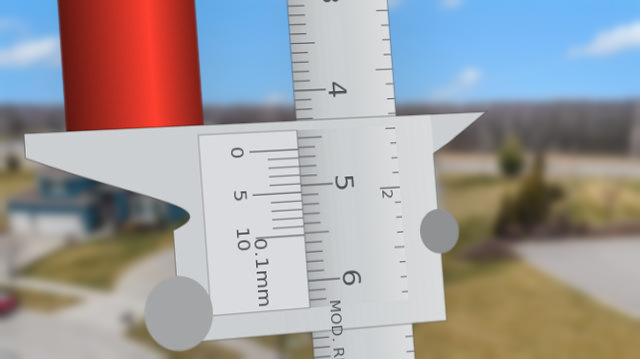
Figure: 46.2 mm
